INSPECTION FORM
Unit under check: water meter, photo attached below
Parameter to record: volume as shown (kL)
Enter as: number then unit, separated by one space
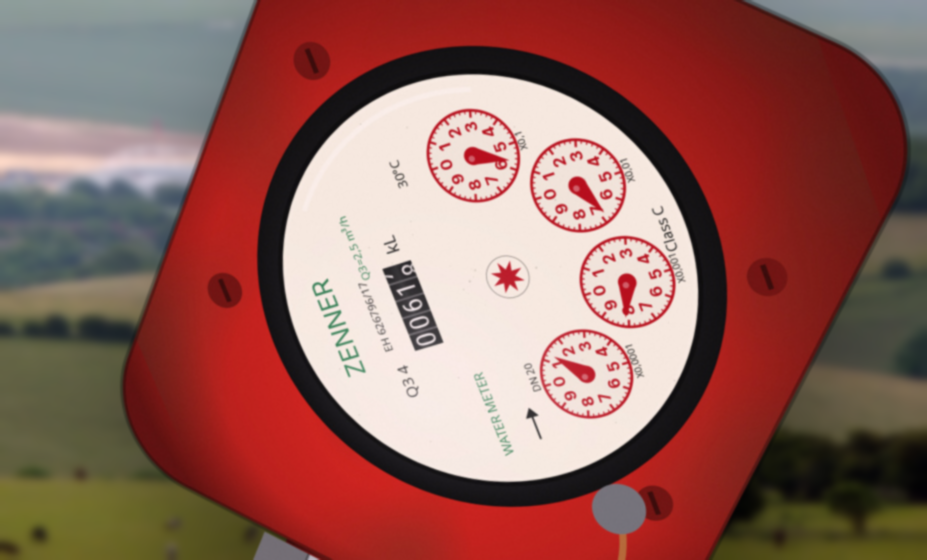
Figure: 617.5681 kL
